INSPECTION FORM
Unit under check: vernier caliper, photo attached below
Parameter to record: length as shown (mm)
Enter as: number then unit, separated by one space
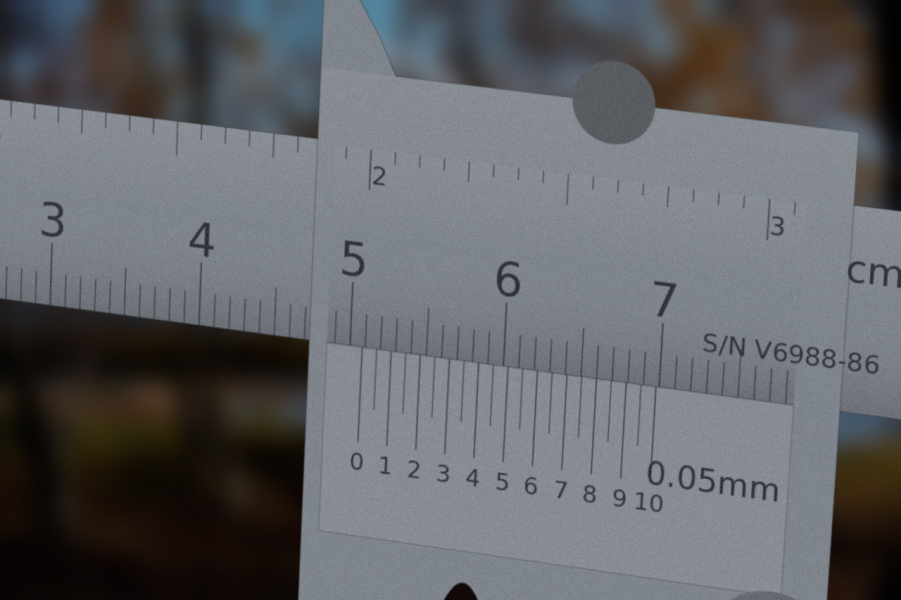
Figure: 50.8 mm
